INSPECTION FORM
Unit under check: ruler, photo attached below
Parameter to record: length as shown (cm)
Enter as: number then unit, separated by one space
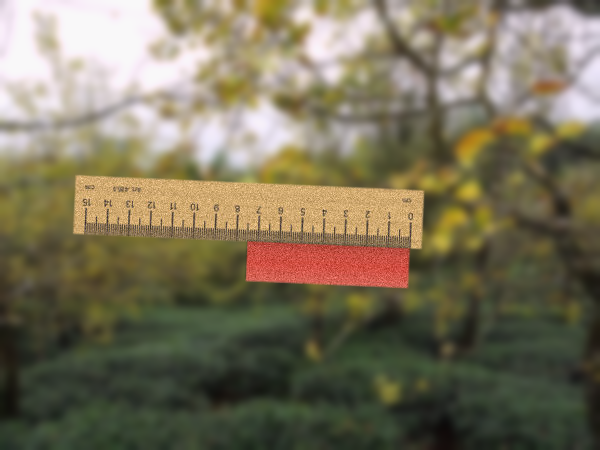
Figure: 7.5 cm
